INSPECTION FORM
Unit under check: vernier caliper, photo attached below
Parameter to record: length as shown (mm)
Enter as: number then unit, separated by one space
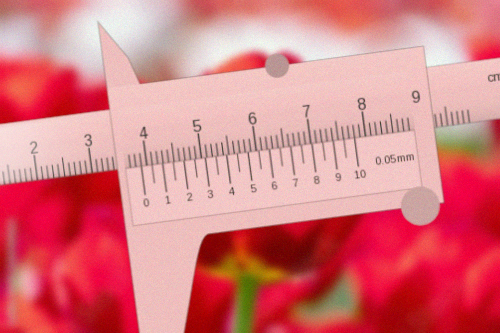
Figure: 39.0 mm
